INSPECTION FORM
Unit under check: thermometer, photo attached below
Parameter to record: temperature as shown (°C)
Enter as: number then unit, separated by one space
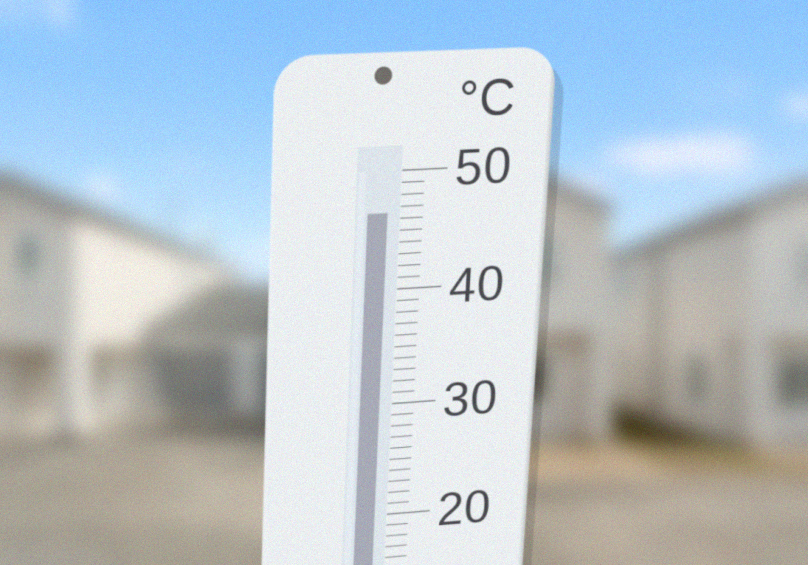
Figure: 46.5 °C
